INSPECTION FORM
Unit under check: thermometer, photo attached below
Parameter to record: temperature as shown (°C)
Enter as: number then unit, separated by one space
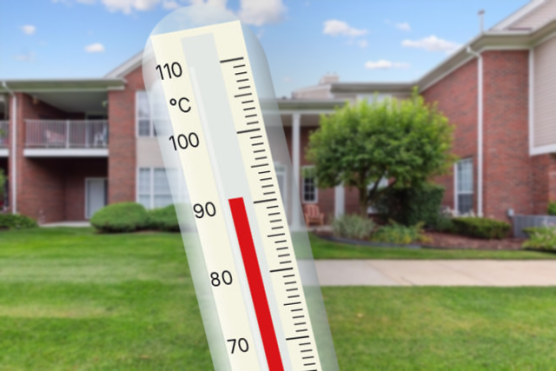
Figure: 91 °C
